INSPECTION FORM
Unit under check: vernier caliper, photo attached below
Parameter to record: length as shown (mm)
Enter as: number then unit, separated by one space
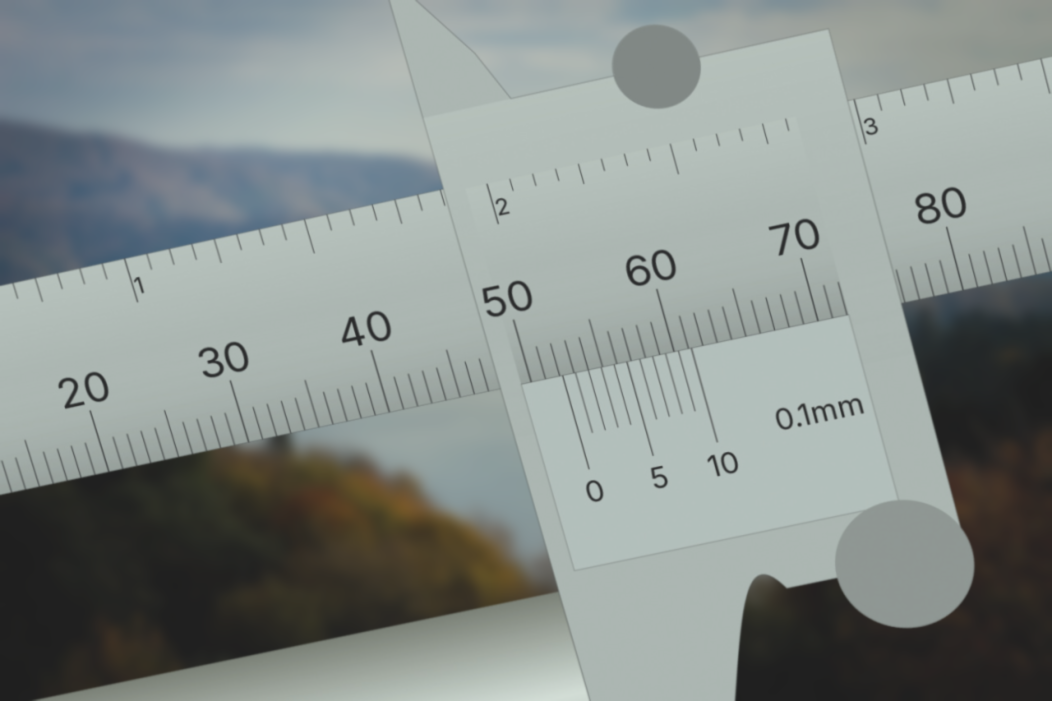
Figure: 52.2 mm
